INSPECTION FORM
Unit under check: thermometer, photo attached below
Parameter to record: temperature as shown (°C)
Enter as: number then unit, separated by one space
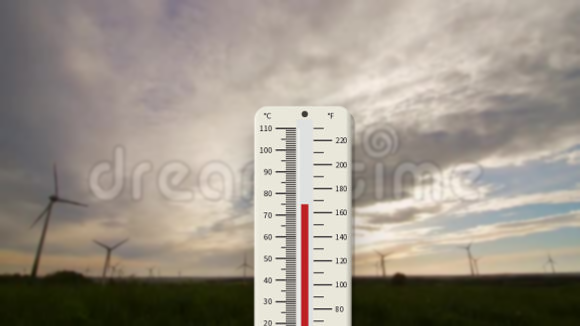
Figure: 75 °C
